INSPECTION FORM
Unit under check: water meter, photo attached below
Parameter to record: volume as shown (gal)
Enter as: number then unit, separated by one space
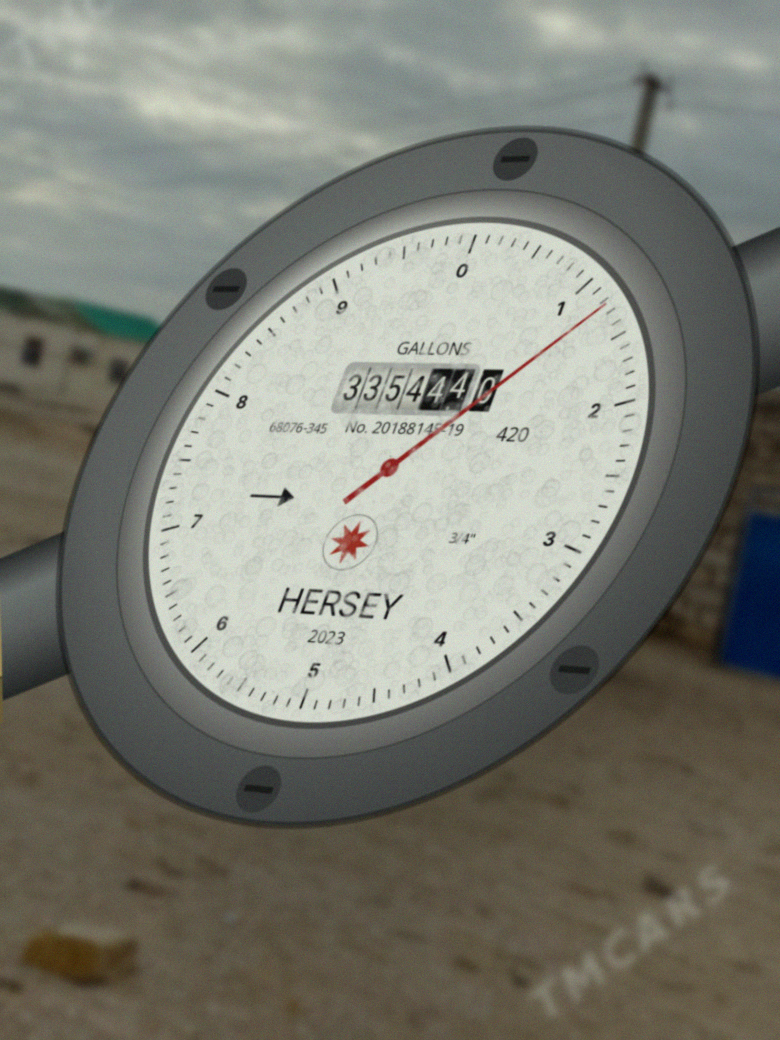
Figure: 3354441.2 gal
